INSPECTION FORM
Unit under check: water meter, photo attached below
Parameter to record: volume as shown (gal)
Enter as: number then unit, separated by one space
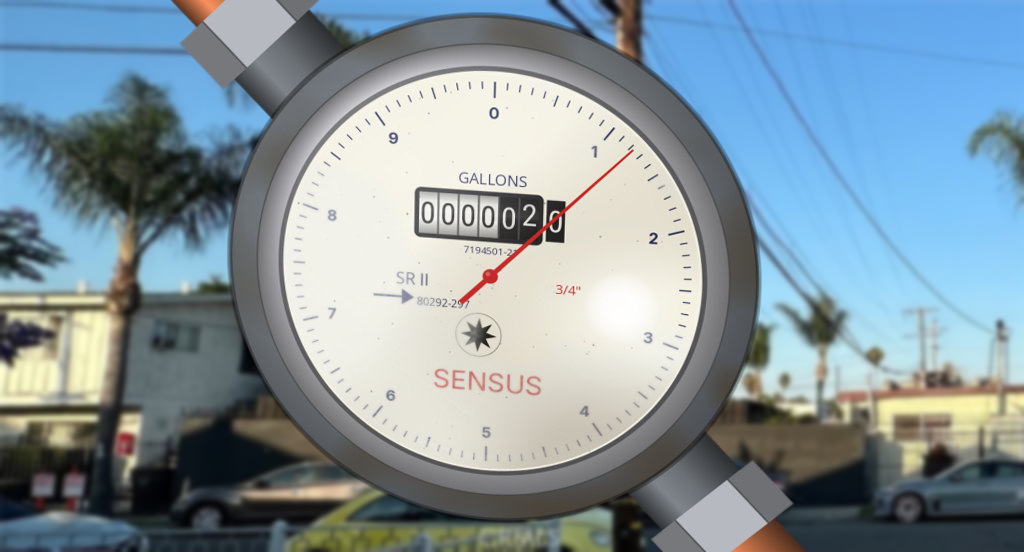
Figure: 21.2 gal
